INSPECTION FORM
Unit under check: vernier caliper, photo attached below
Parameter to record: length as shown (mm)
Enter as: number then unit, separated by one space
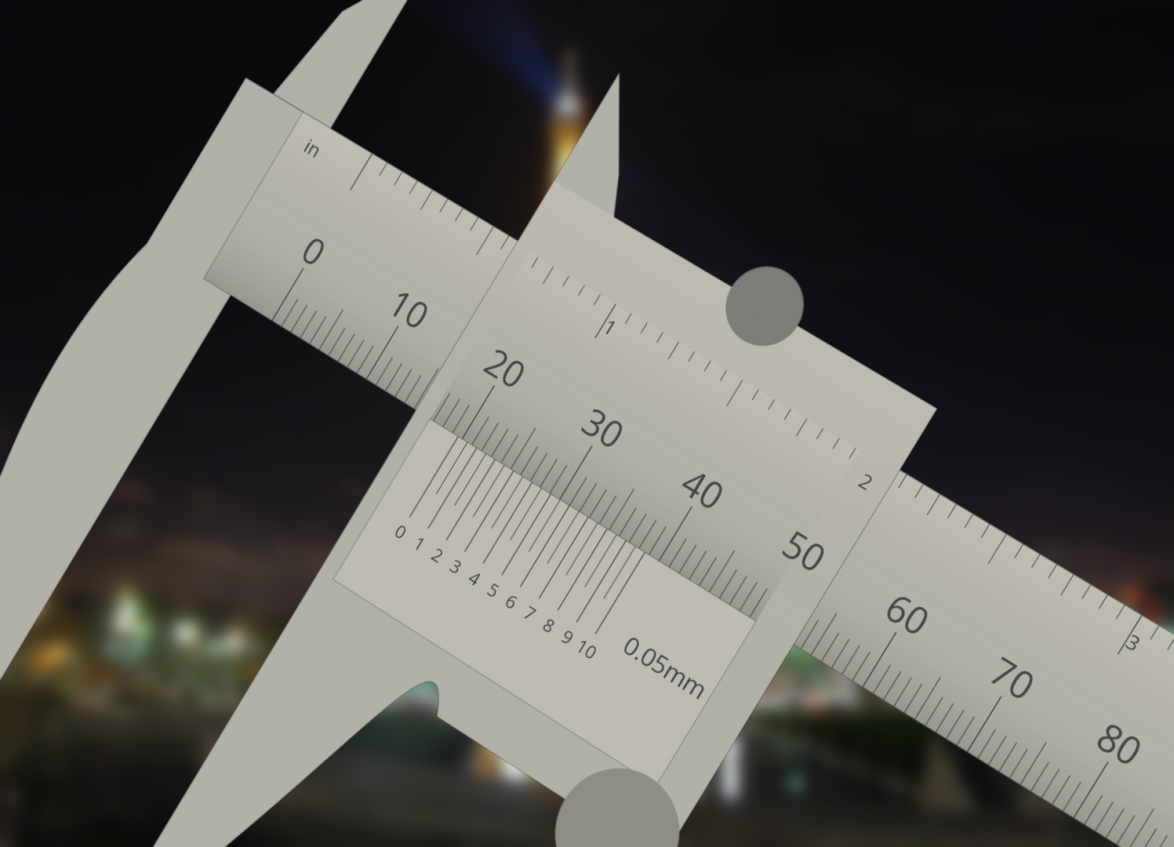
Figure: 19.6 mm
